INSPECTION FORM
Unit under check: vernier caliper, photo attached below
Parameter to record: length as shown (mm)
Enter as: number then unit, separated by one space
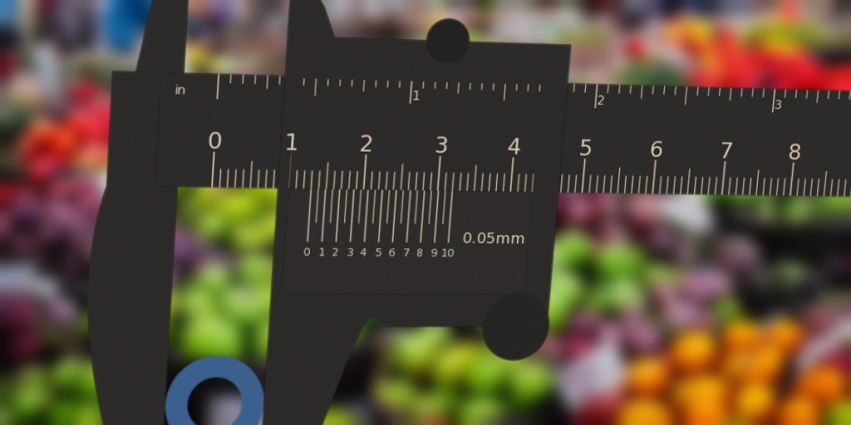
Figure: 13.0 mm
